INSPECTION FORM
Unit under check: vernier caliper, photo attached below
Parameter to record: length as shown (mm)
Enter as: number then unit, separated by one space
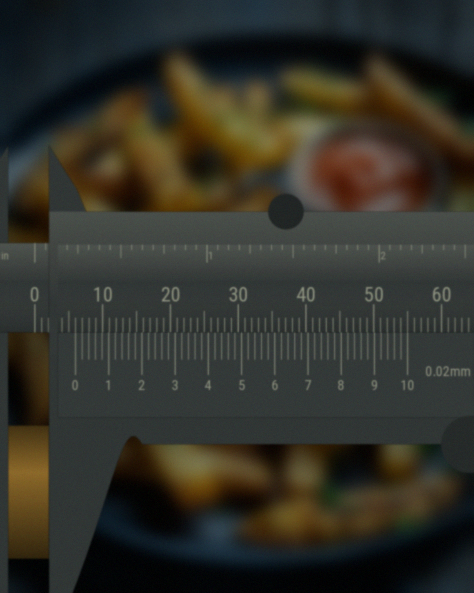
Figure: 6.0 mm
